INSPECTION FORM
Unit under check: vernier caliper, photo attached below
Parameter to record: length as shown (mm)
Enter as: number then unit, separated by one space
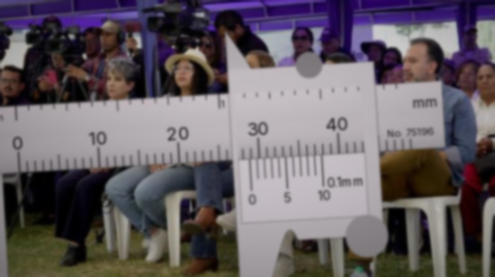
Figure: 28.8 mm
